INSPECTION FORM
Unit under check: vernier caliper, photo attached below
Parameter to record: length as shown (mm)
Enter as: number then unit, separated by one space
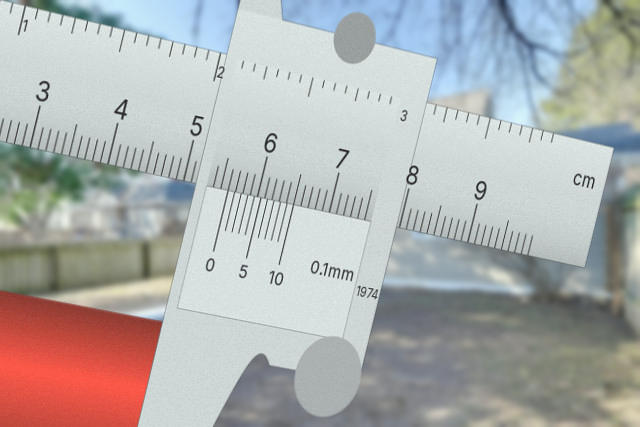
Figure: 56.0 mm
